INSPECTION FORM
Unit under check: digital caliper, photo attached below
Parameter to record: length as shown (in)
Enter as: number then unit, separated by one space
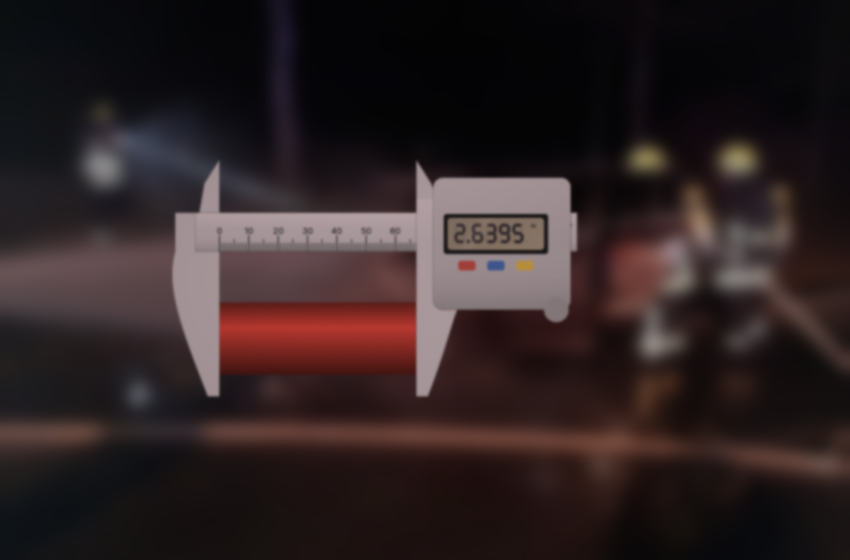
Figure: 2.6395 in
